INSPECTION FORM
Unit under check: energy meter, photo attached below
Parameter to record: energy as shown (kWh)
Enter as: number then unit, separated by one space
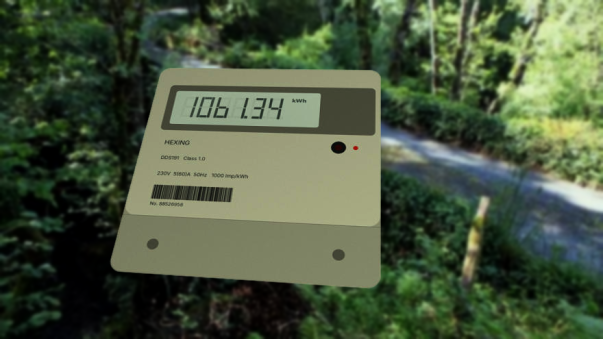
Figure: 1061.34 kWh
